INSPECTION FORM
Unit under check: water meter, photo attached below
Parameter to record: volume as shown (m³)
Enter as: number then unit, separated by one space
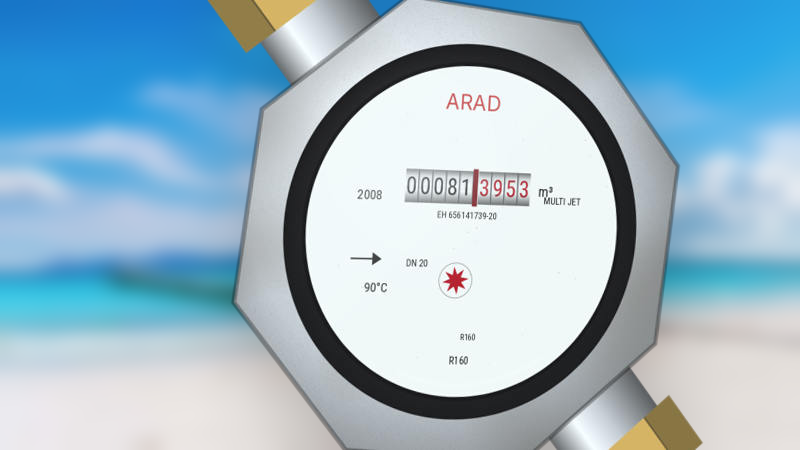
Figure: 81.3953 m³
